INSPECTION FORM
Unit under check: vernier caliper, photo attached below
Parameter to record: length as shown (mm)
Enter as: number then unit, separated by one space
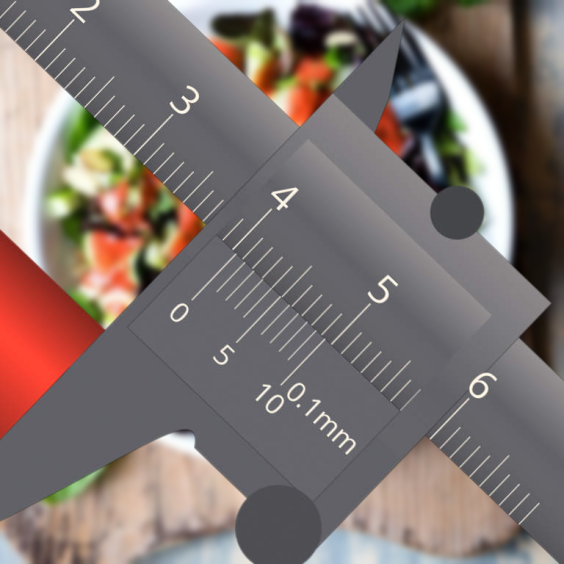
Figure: 40.4 mm
